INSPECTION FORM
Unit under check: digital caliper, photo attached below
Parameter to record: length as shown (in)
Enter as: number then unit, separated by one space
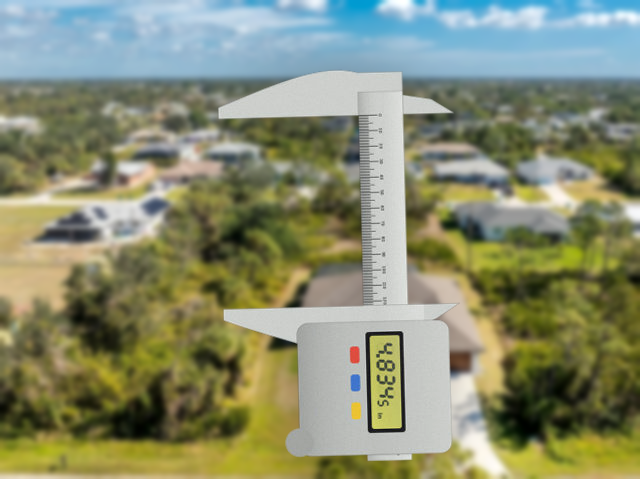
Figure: 4.8345 in
